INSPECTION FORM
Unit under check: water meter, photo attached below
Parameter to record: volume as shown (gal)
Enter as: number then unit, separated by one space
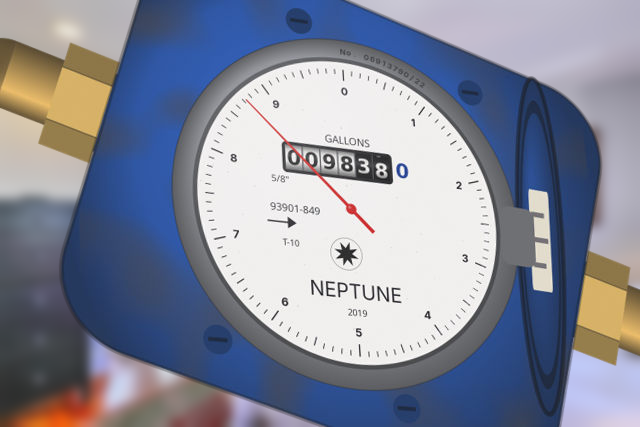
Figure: 98378.7 gal
